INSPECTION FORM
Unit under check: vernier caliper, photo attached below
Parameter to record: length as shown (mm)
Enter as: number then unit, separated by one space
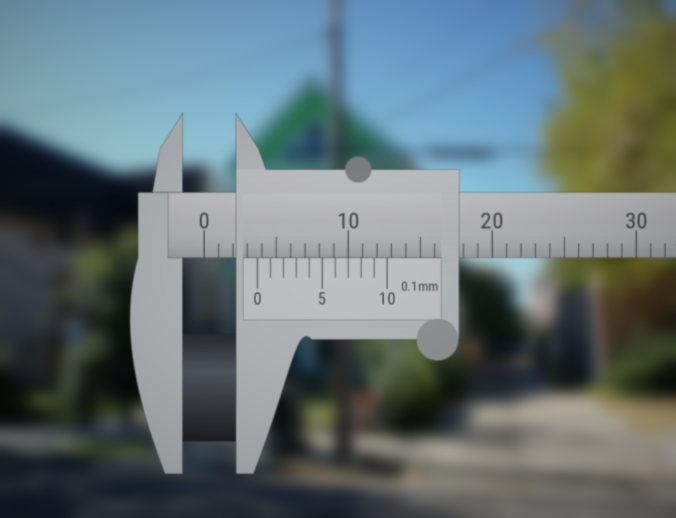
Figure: 3.7 mm
